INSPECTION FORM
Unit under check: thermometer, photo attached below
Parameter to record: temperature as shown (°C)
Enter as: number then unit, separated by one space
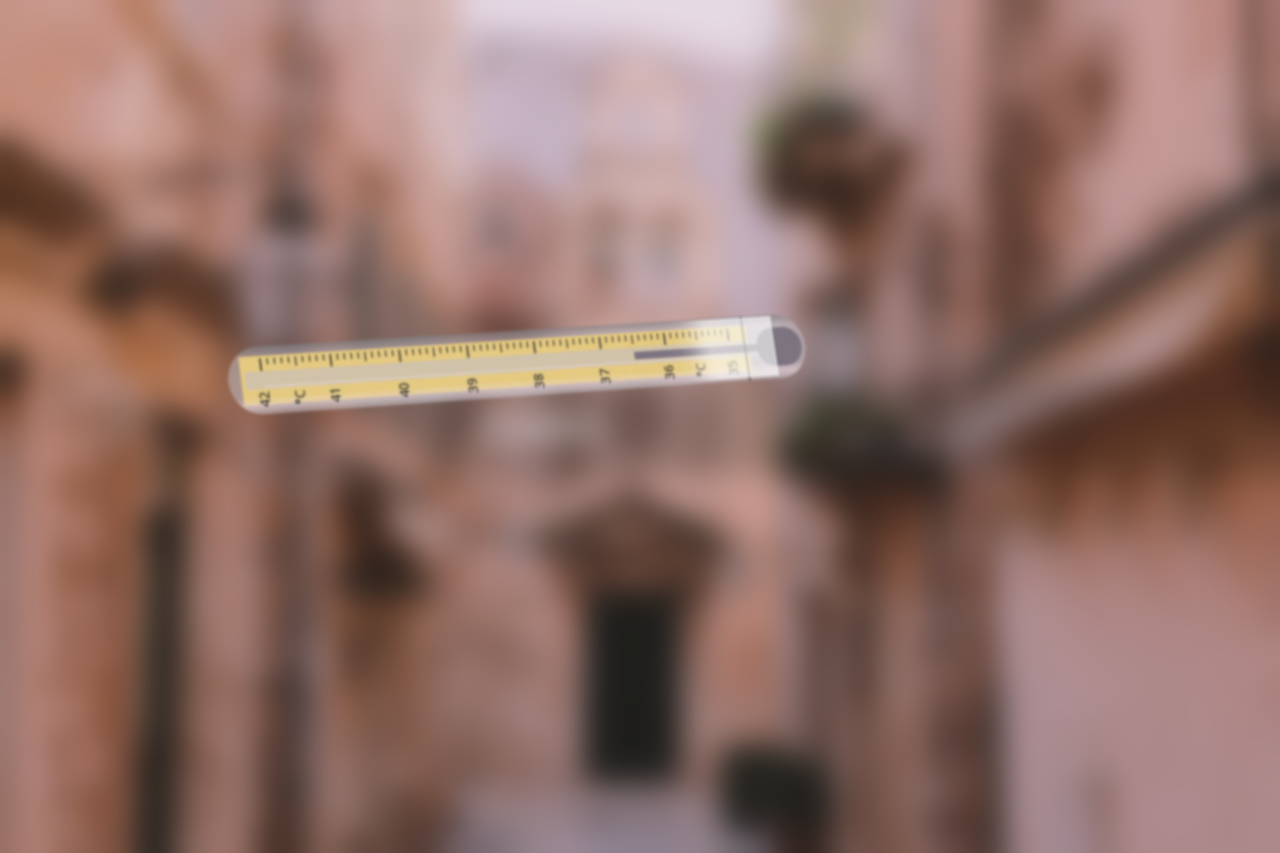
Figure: 36.5 °C
